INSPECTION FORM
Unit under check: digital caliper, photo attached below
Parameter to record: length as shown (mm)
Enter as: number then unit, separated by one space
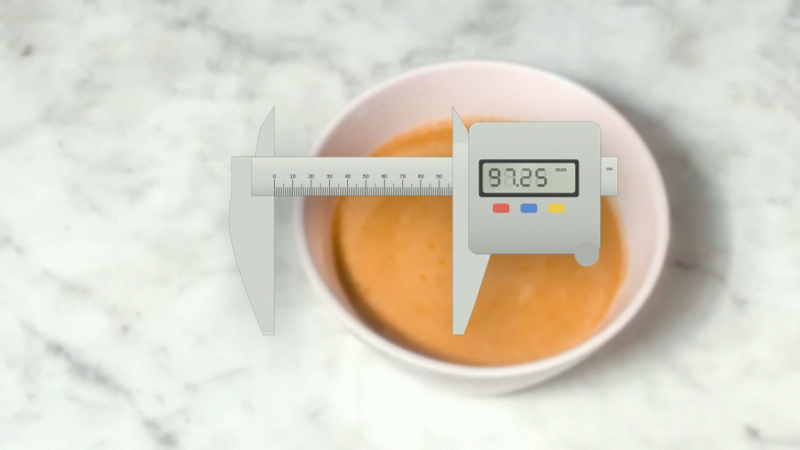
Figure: 97.25 mm
